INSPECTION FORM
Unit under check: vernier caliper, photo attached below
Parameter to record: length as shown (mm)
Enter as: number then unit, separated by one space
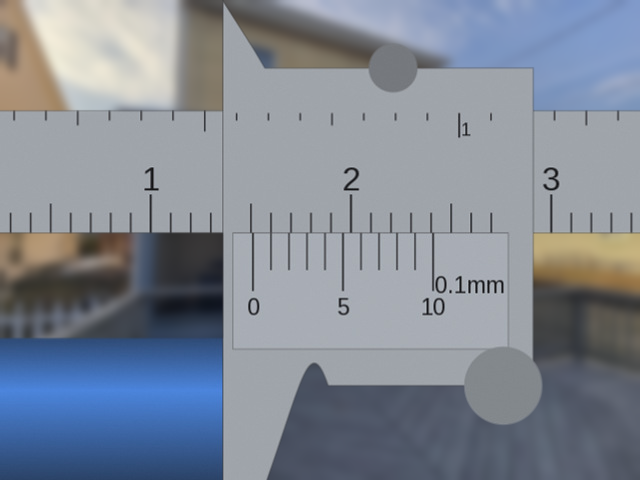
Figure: 15.1 mm
